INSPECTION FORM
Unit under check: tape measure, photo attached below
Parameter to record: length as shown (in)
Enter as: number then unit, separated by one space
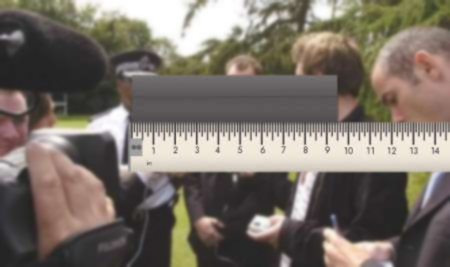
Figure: 9.5 in
